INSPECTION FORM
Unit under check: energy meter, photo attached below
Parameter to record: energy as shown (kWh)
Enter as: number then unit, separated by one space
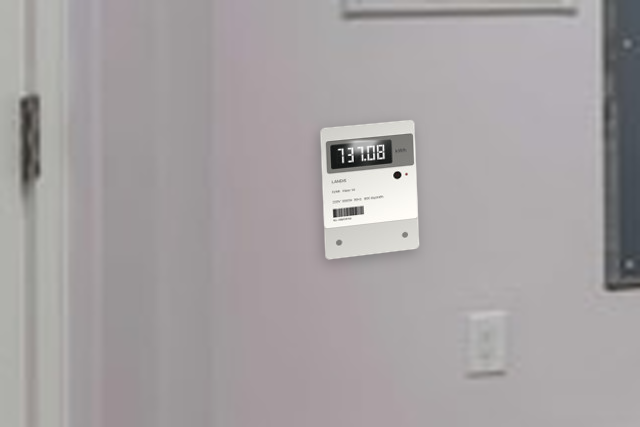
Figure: 737.08 kWh
